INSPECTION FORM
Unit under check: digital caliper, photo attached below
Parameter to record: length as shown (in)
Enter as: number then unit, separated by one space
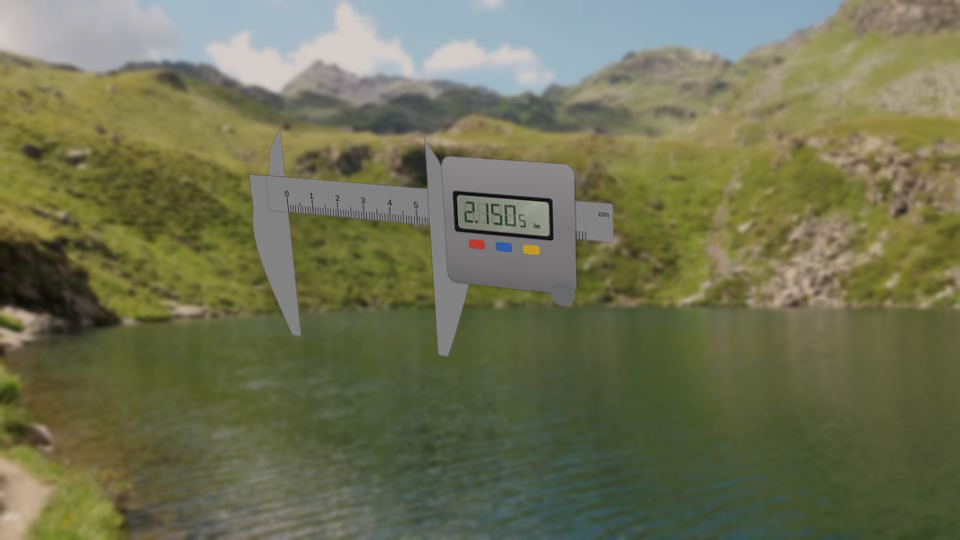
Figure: 2.1505 in
